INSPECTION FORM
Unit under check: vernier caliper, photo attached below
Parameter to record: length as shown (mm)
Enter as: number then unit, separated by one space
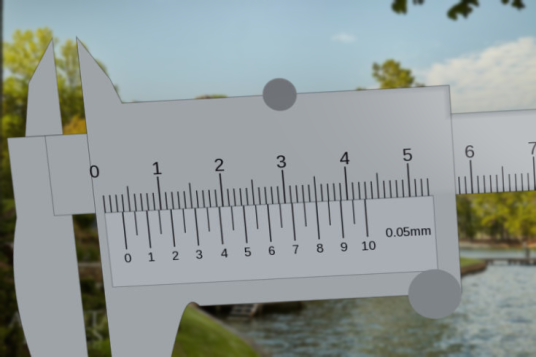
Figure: 3.8 mm
